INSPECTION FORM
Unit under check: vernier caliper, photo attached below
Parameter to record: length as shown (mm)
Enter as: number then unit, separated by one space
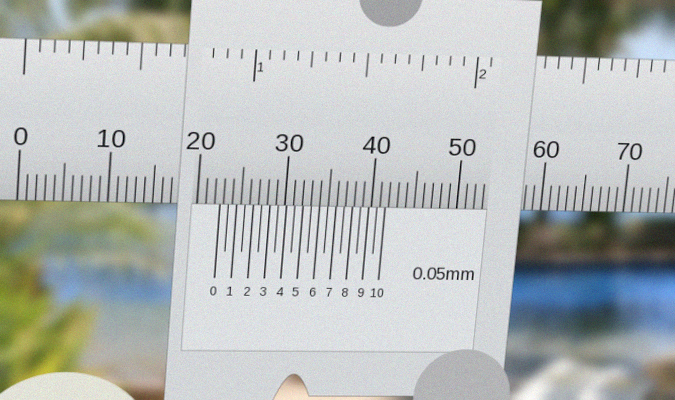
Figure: 22.6 mm
